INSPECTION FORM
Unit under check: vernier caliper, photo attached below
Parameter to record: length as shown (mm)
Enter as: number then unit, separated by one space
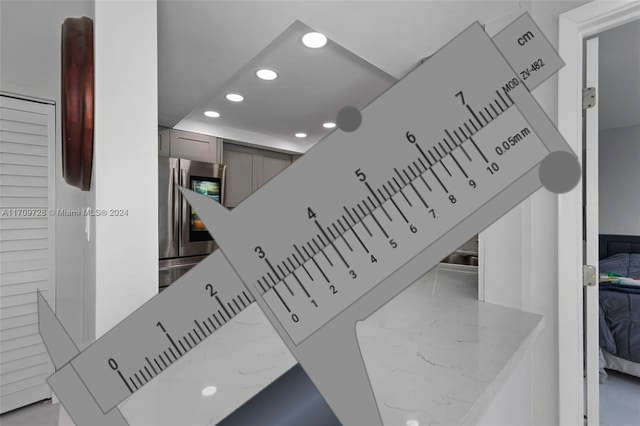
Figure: 28.4 mm
